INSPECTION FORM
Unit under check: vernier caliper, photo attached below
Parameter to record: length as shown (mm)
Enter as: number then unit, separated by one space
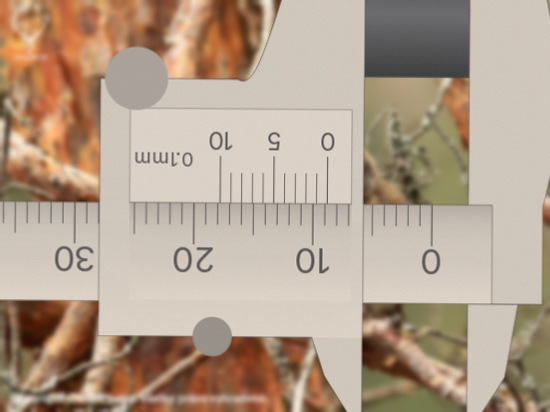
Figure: 8.8 mm
